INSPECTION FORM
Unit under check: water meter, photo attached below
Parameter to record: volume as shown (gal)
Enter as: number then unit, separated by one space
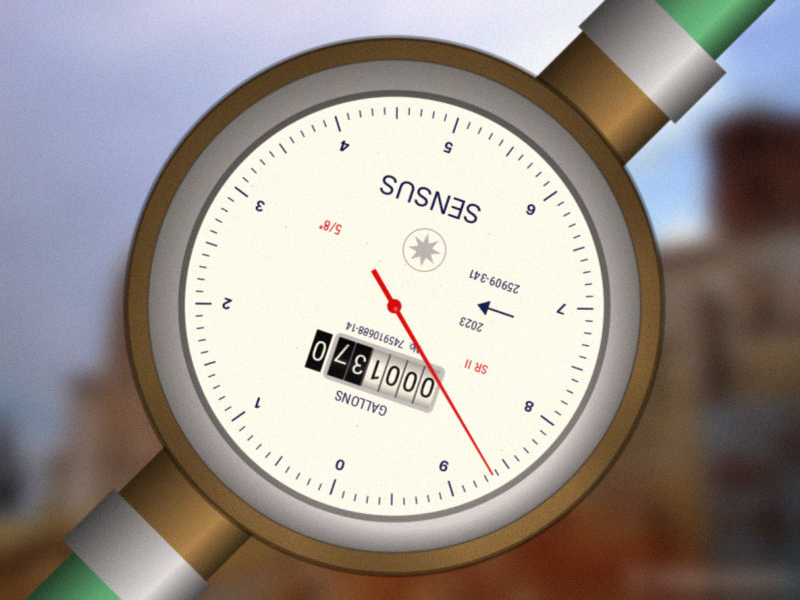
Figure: 1368.6 gal
